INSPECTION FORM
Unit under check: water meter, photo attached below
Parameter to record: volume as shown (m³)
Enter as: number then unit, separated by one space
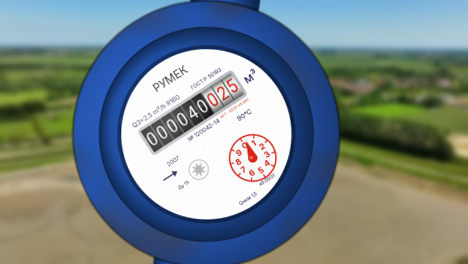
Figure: 40.0250 m³
